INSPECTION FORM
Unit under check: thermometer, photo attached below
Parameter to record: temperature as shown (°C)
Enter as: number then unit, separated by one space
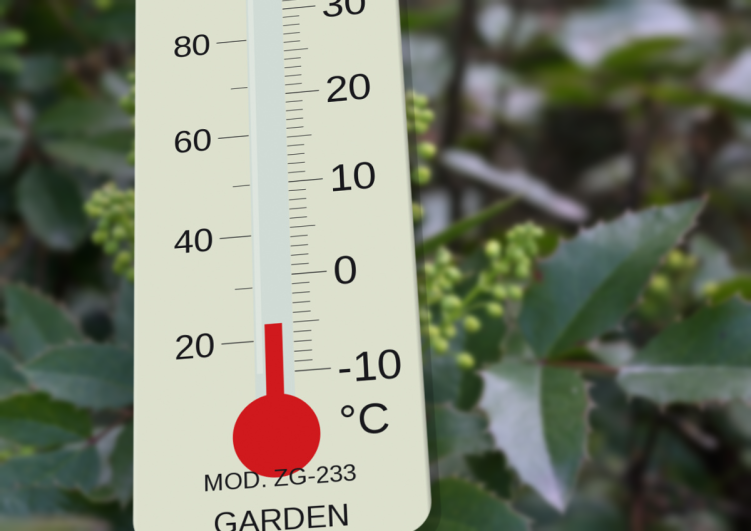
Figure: -5 °C
